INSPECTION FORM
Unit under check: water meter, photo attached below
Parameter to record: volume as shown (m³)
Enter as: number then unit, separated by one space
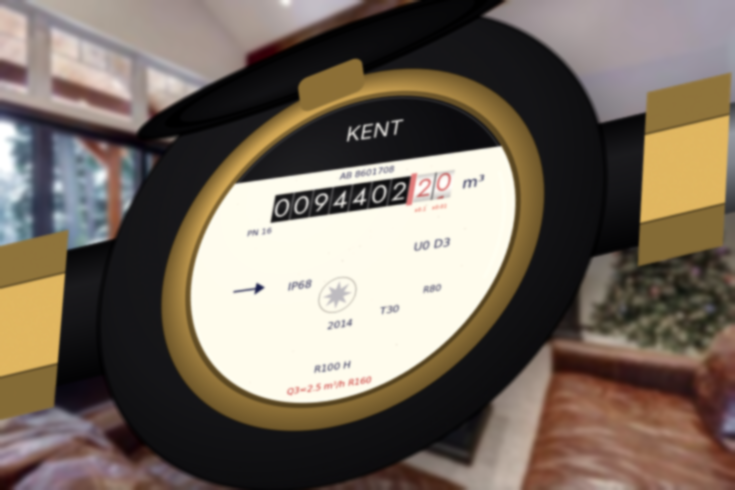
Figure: 94402.20 m³
